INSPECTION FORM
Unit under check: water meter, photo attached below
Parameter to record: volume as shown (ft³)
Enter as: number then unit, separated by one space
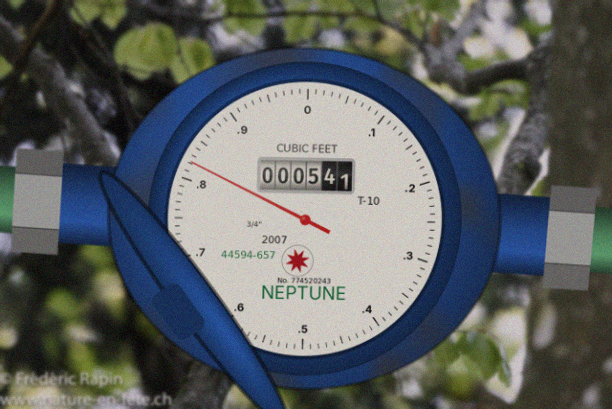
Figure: 540.82 ft³
